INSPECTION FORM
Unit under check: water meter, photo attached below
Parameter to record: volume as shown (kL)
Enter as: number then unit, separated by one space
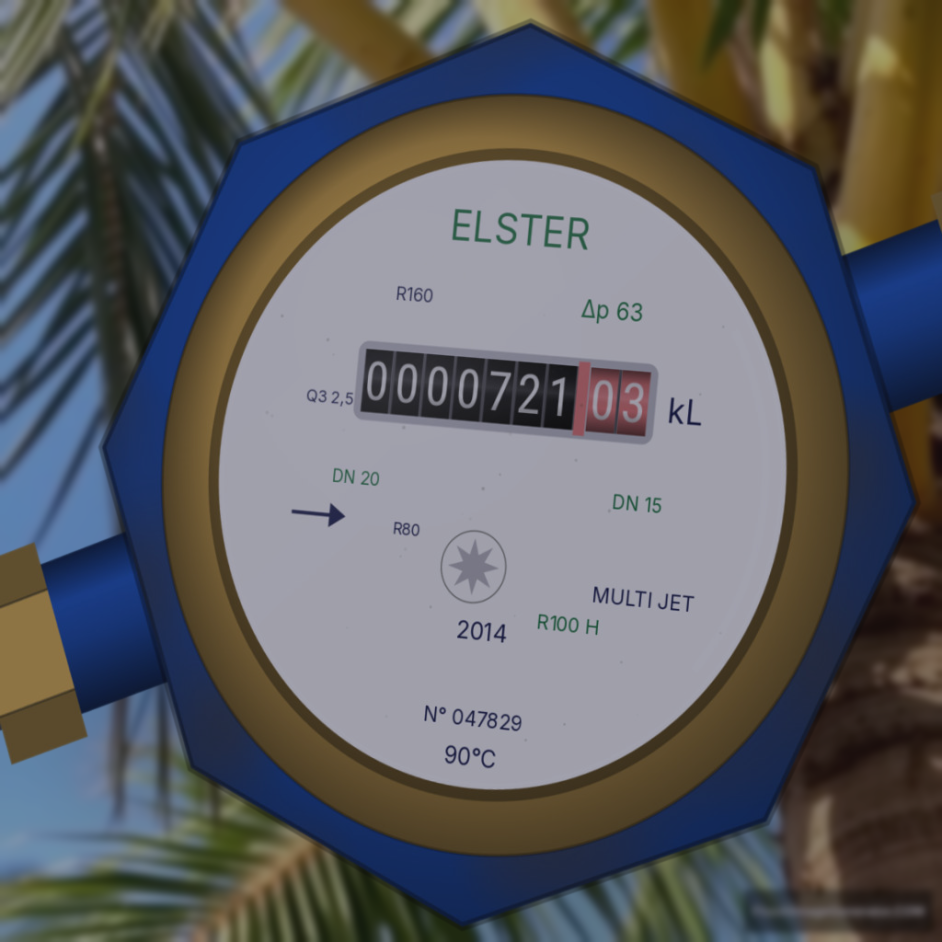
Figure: 721.03 kL
